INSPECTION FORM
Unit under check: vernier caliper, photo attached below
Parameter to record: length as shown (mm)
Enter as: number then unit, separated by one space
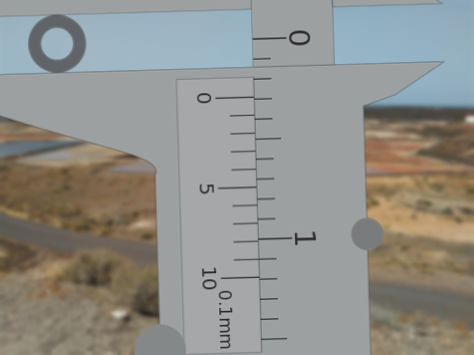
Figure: 2.9 mm
